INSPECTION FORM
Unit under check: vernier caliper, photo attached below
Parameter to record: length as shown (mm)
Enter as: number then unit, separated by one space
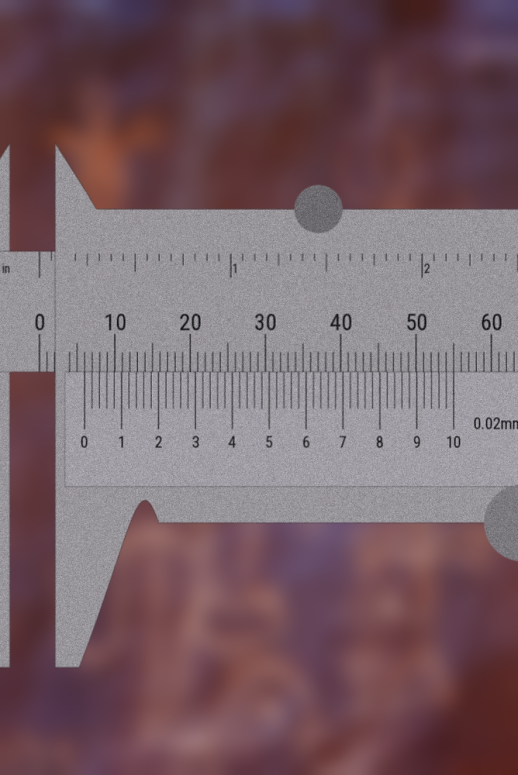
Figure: 6.0 mm
